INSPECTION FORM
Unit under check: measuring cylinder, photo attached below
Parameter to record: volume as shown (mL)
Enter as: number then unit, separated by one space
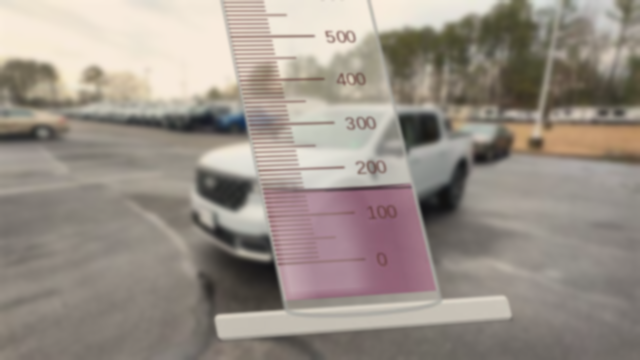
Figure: 150 mL
